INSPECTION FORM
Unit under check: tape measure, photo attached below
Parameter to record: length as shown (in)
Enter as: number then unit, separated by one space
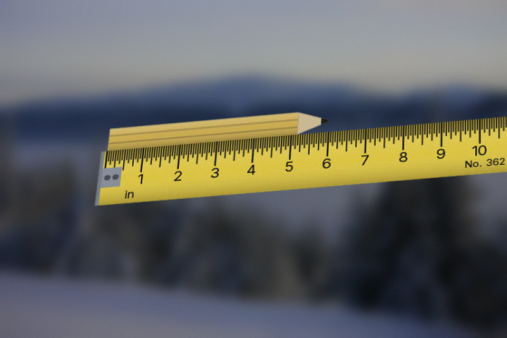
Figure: 6 in
